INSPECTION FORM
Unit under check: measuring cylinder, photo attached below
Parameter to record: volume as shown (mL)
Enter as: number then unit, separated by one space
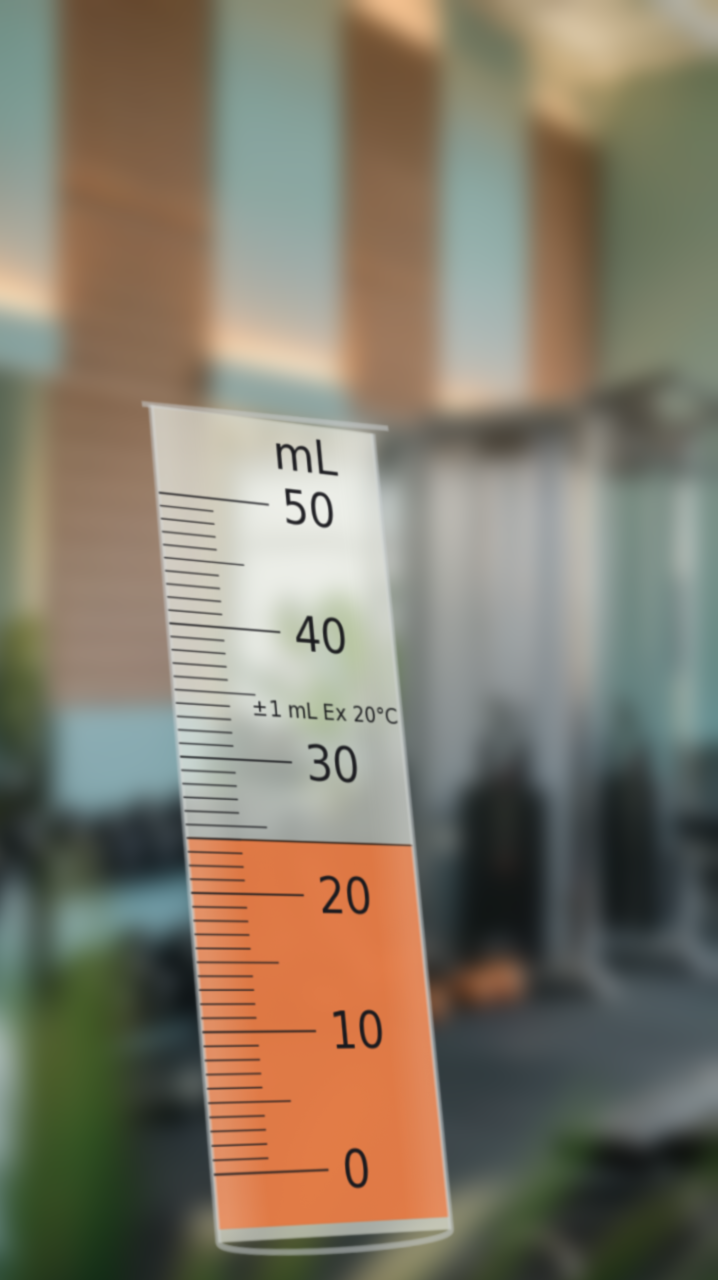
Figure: 24 mL
